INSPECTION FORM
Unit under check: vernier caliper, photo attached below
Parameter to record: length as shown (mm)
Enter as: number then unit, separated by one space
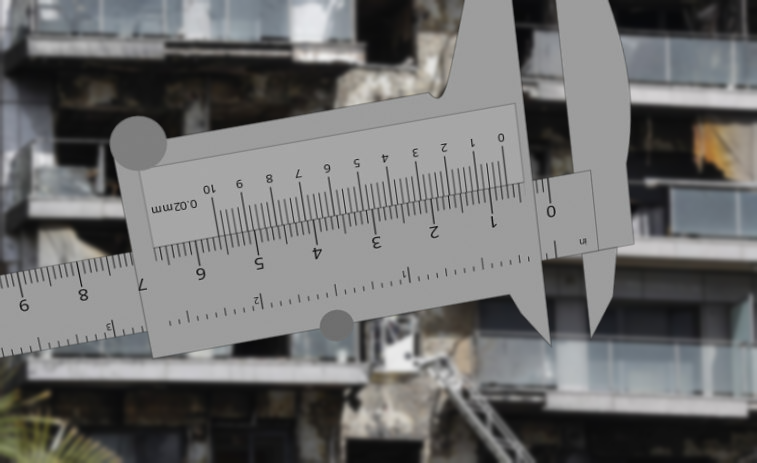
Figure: 7.0 mm
